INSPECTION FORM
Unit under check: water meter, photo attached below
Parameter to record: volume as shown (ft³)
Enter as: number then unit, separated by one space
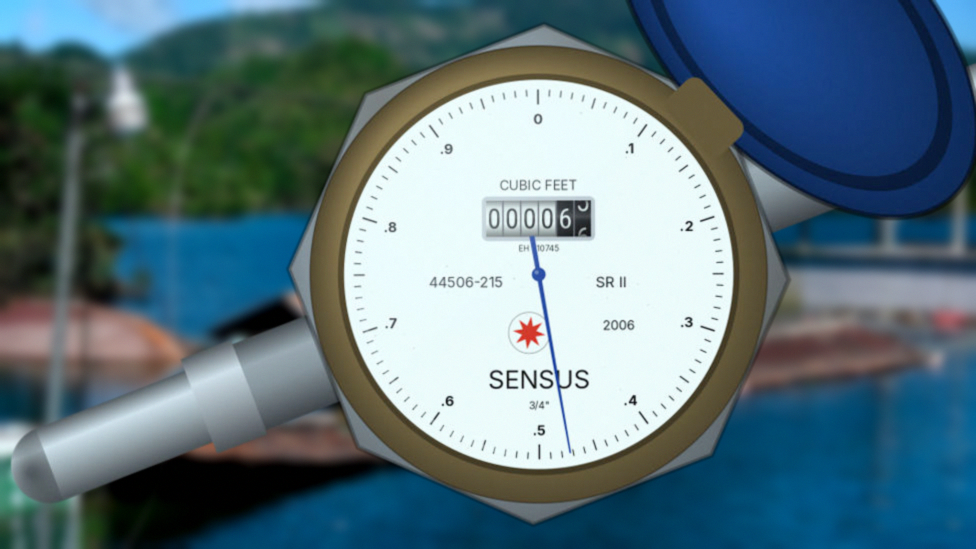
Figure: 65.47 ft³
